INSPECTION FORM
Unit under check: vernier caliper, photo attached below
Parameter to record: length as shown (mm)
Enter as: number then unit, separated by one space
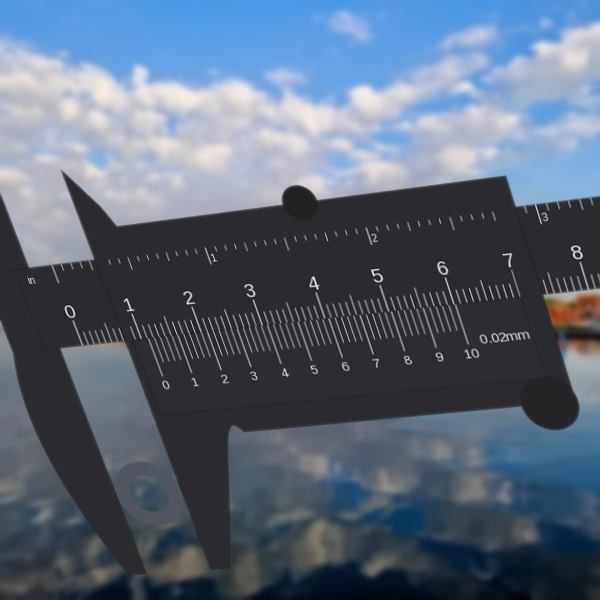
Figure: 11.2 mm
